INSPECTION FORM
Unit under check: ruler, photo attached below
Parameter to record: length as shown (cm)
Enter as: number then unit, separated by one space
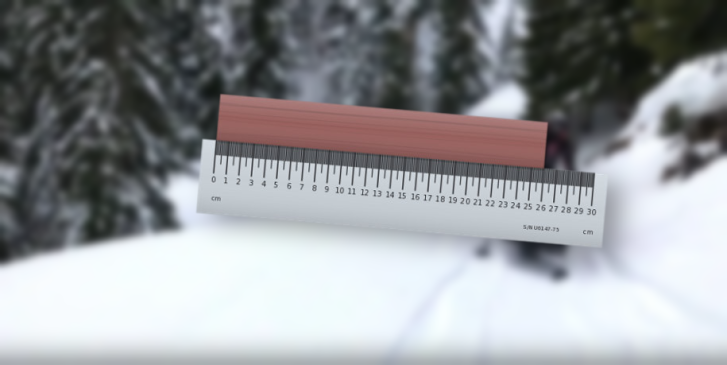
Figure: 26 cm
